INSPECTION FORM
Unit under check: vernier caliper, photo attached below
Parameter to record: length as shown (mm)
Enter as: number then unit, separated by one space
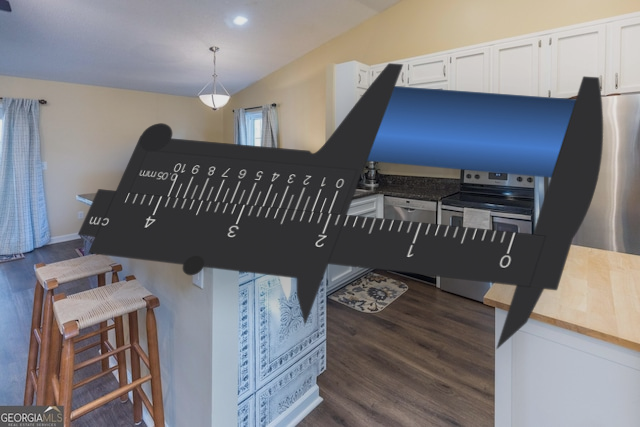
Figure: 20.2 mm
